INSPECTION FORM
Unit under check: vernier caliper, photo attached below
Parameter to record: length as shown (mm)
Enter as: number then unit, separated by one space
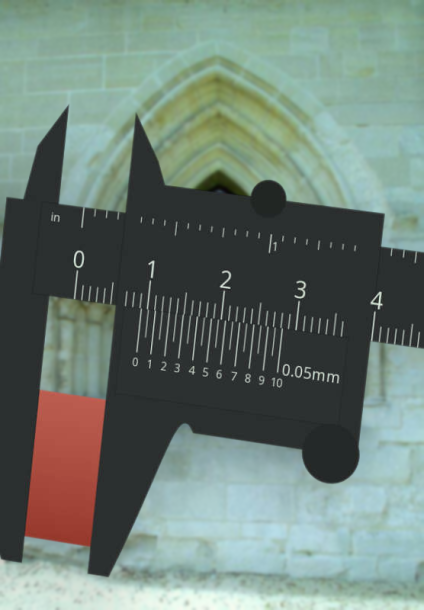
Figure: 9.2 mm
